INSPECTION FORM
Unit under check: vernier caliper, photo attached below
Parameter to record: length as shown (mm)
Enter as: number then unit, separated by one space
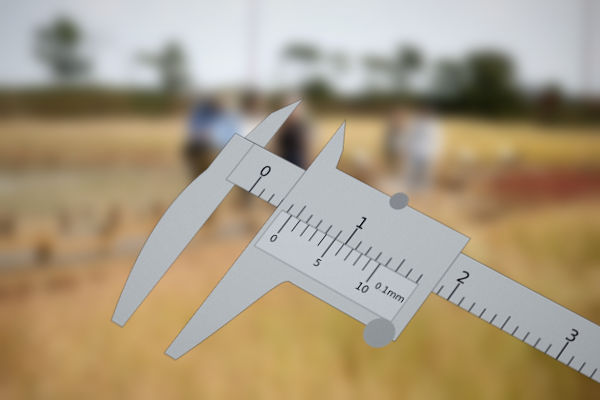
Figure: 4.5 mm
